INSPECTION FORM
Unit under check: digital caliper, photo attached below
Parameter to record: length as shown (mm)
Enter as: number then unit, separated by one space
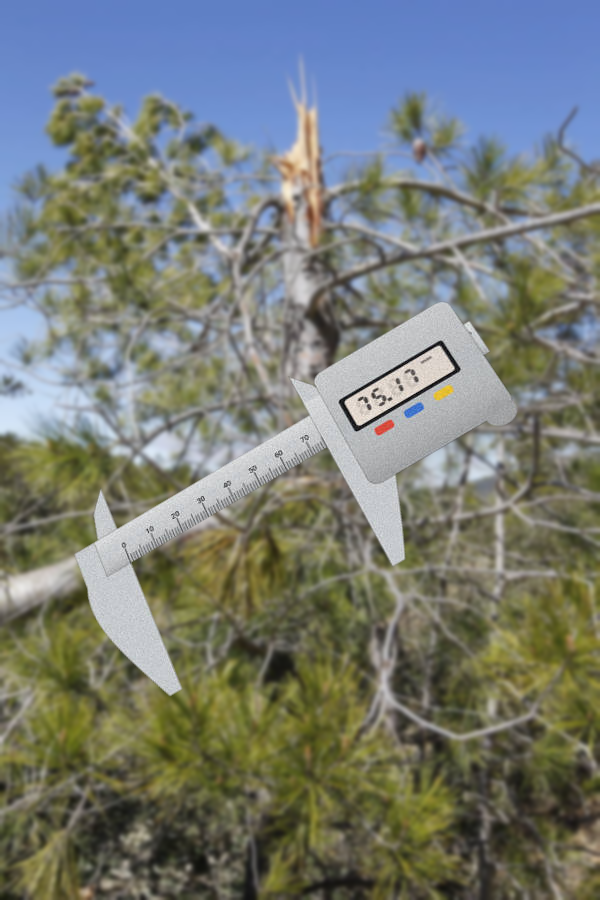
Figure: 75.17 mm
